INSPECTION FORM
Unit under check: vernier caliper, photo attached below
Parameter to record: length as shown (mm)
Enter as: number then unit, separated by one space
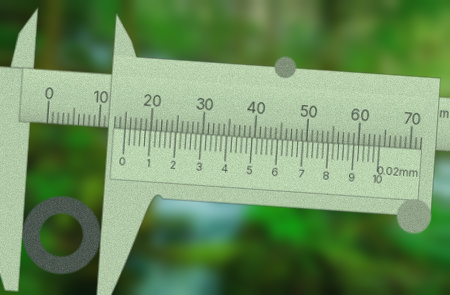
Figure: 15.0 mm
